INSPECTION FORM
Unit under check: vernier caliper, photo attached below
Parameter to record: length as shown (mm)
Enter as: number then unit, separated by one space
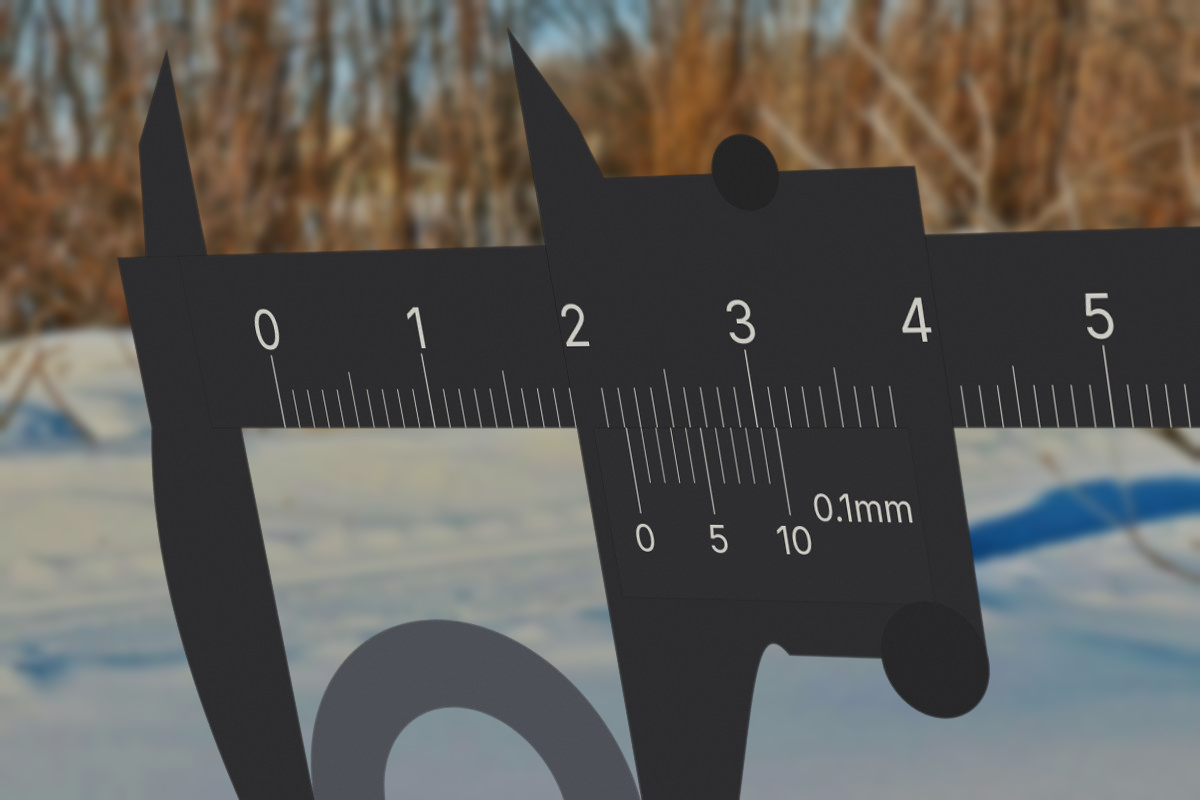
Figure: 22.1 mm
